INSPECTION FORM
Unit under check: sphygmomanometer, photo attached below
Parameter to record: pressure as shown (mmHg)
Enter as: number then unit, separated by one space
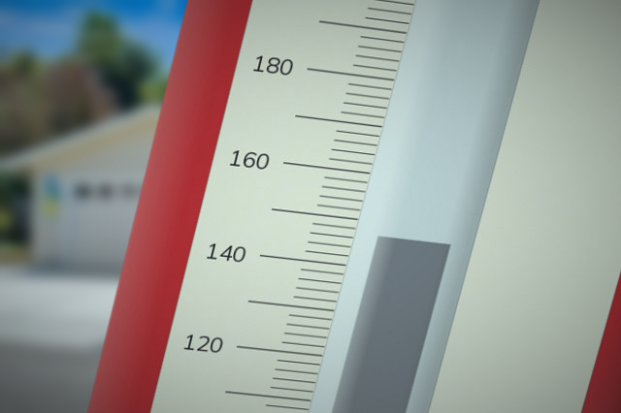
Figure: 147 mmHg
